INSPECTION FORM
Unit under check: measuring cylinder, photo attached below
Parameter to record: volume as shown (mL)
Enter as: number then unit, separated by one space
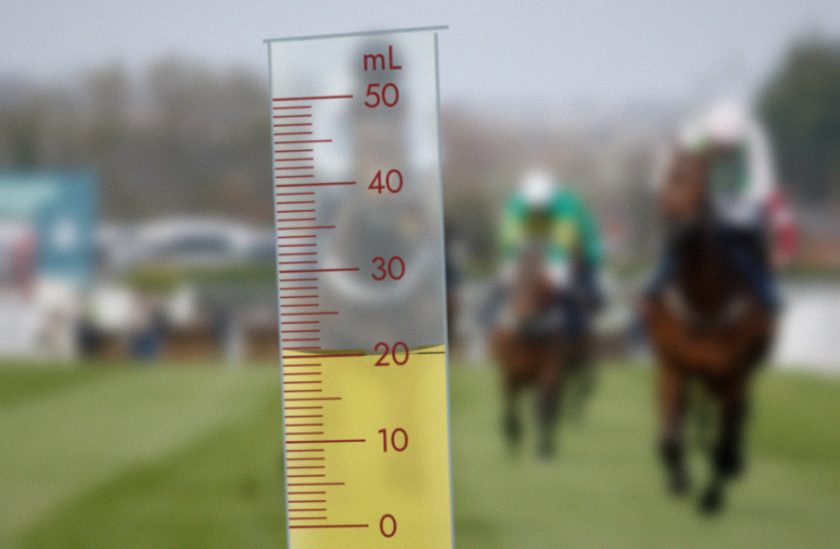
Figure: 20 mL
